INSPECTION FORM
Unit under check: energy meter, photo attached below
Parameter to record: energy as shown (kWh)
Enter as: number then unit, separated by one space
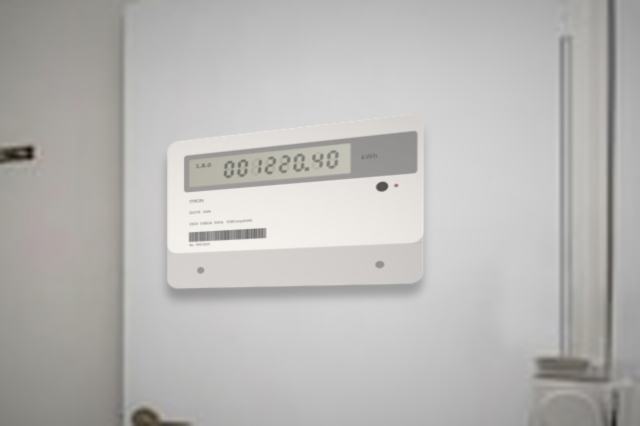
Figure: 1220.40 kWh
